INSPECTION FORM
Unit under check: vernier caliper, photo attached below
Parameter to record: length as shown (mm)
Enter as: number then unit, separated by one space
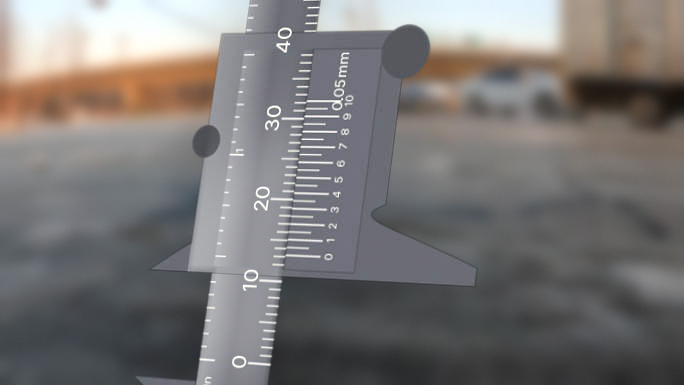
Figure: 13.2 mm
